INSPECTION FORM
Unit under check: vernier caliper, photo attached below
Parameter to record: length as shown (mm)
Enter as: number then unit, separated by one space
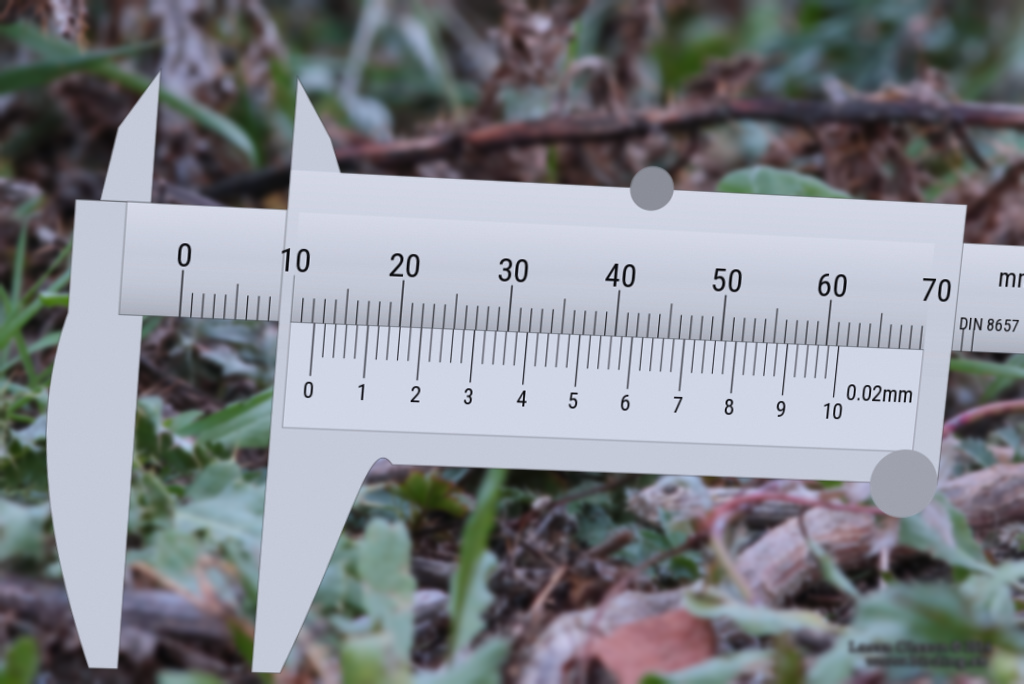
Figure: 12.2 mm
